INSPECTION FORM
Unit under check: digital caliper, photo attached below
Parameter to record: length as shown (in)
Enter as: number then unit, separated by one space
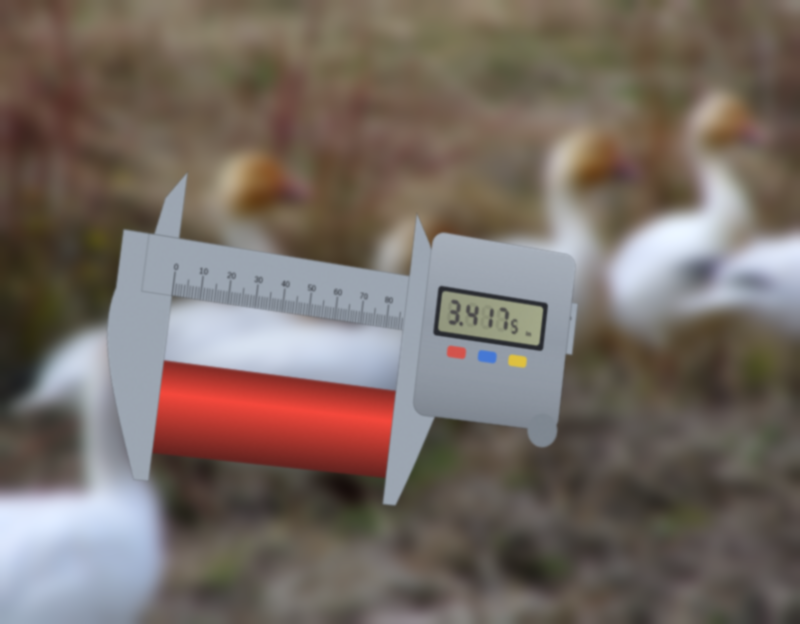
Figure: 3.4175 in
